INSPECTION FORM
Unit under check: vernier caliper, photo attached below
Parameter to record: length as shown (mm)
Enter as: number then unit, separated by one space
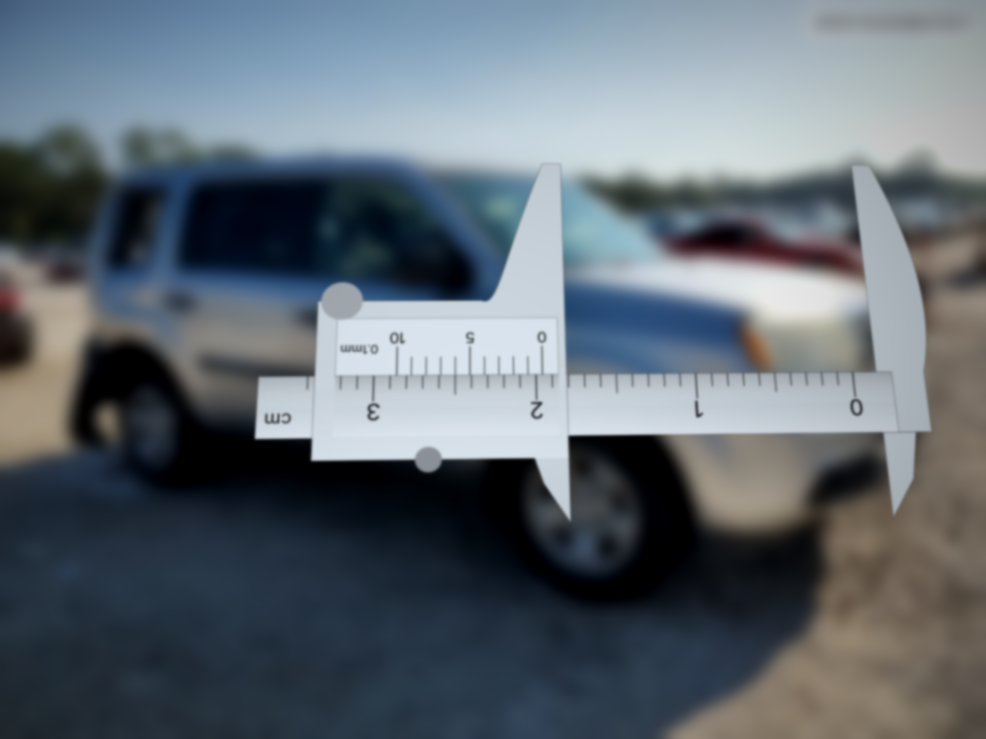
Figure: 19.6 mm
